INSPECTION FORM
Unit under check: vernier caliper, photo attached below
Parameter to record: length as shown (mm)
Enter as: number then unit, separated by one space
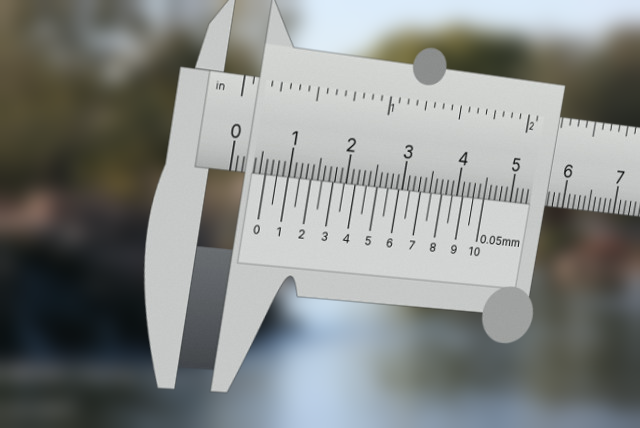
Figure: 6.0 mm
